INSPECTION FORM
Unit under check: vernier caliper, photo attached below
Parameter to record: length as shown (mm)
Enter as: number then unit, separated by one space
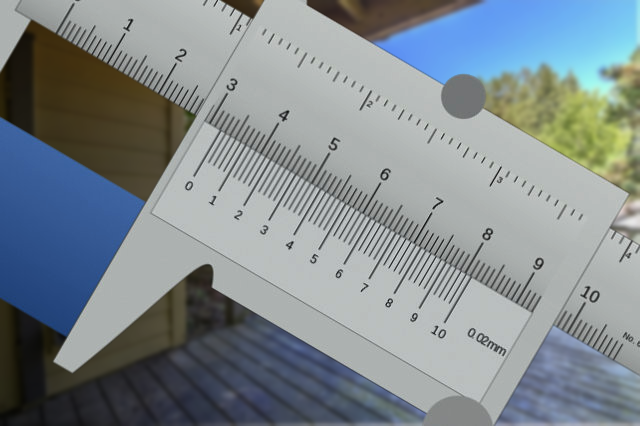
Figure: 32.2 mm
